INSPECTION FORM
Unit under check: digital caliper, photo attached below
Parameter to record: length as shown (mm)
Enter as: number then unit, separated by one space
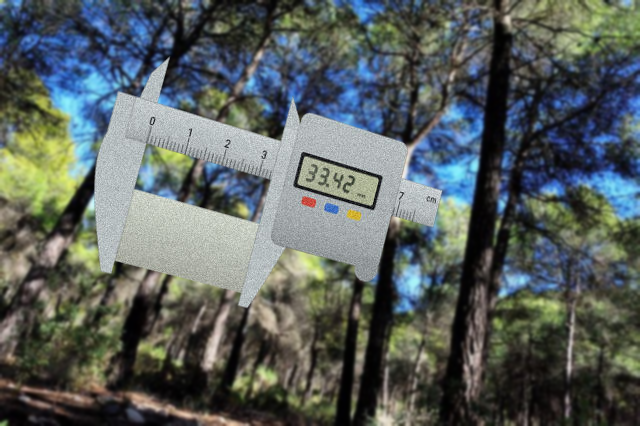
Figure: 33.42 mm
